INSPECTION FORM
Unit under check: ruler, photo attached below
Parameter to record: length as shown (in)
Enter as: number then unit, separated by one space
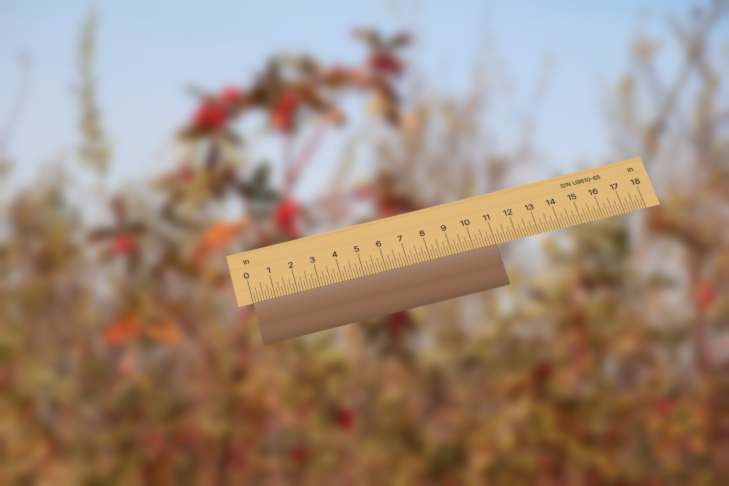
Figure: 11 in
